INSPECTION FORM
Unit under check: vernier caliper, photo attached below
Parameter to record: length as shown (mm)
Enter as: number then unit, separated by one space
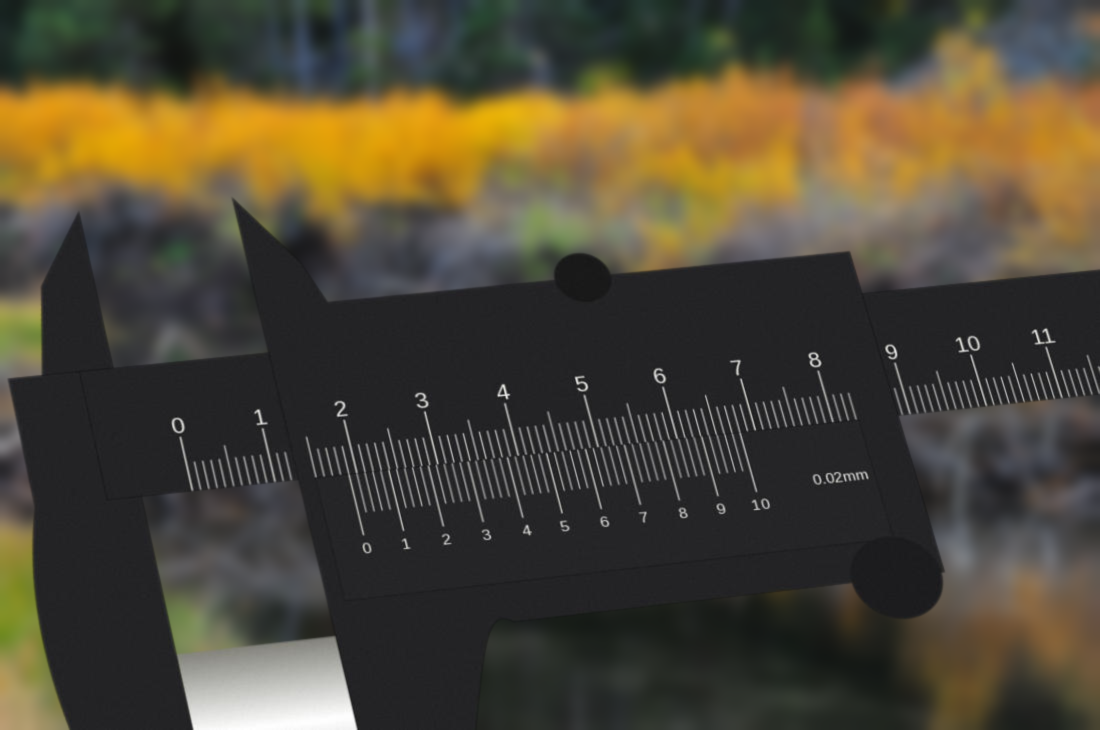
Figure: 19.0 mm
